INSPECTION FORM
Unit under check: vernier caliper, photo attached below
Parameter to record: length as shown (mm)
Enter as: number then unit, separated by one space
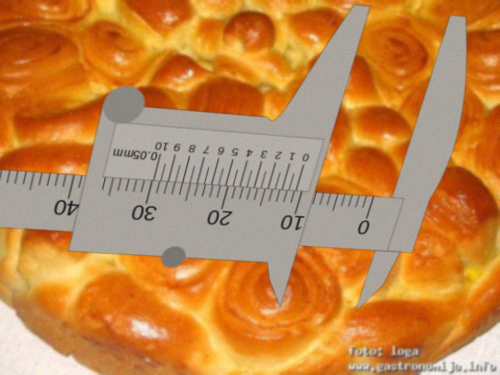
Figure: 10.8 mm
